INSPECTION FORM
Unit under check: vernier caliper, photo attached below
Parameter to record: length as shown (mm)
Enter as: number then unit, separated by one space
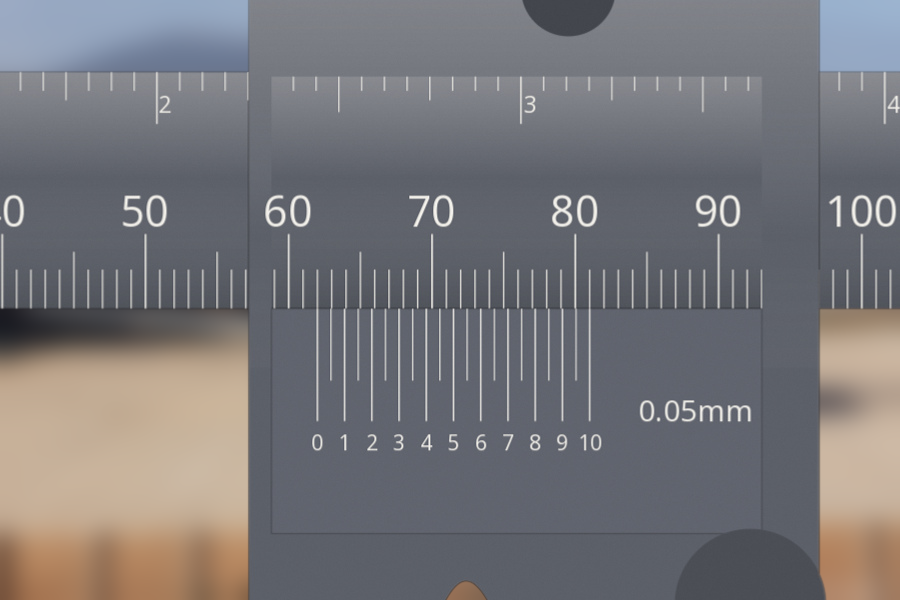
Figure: 62.0 mm
